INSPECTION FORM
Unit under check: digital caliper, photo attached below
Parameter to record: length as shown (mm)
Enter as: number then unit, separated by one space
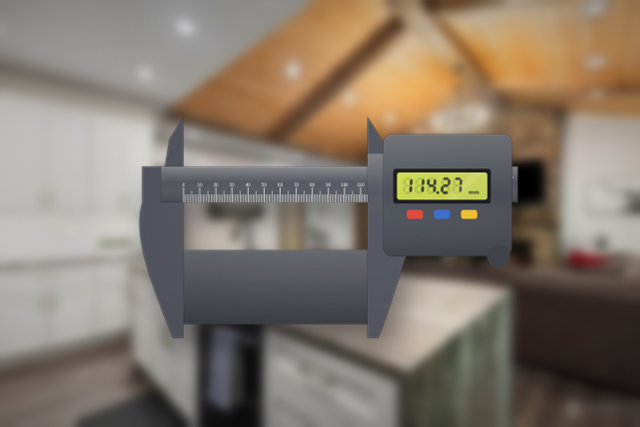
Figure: 114.27 mm
